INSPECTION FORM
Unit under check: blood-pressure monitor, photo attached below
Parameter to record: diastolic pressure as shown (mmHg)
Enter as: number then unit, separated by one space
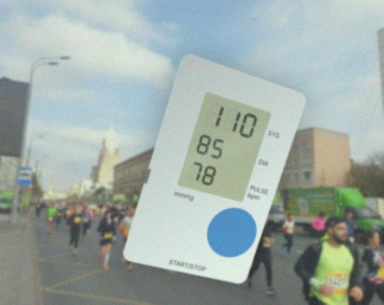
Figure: 85 mmHg
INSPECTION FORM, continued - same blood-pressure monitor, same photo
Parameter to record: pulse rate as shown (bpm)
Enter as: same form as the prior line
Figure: 78 bpm
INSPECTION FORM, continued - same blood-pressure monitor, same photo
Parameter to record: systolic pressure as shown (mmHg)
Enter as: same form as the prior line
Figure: 110 mmHg
